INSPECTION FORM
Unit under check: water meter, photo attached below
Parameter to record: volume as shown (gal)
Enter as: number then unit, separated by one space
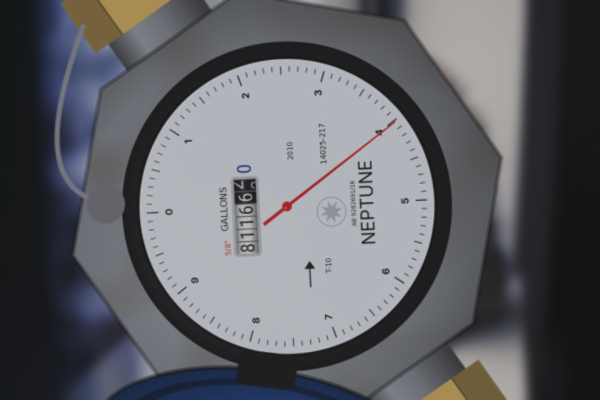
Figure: 8116624.0 gal
